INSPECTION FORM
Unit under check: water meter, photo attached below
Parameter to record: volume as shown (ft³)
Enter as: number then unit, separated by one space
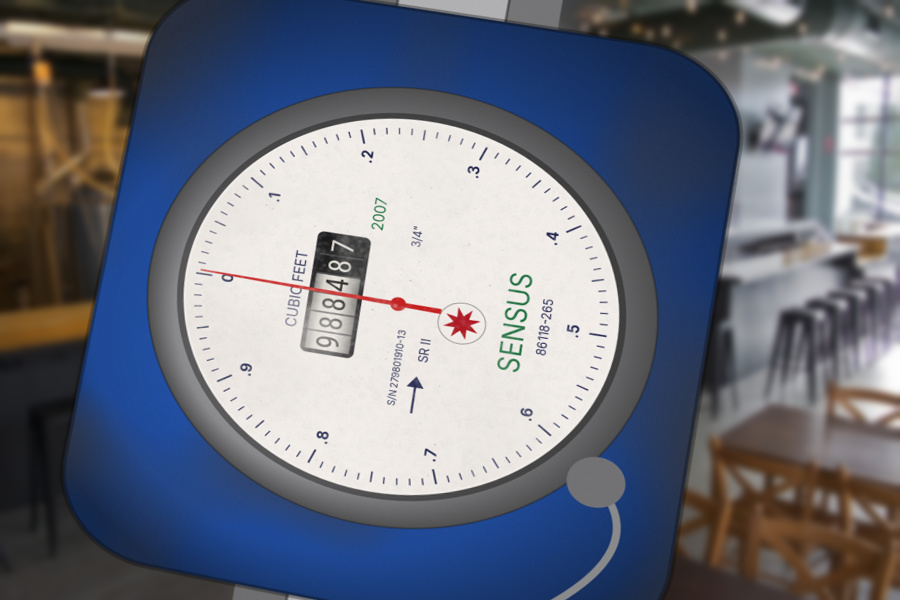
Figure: 988487.00 ft³
